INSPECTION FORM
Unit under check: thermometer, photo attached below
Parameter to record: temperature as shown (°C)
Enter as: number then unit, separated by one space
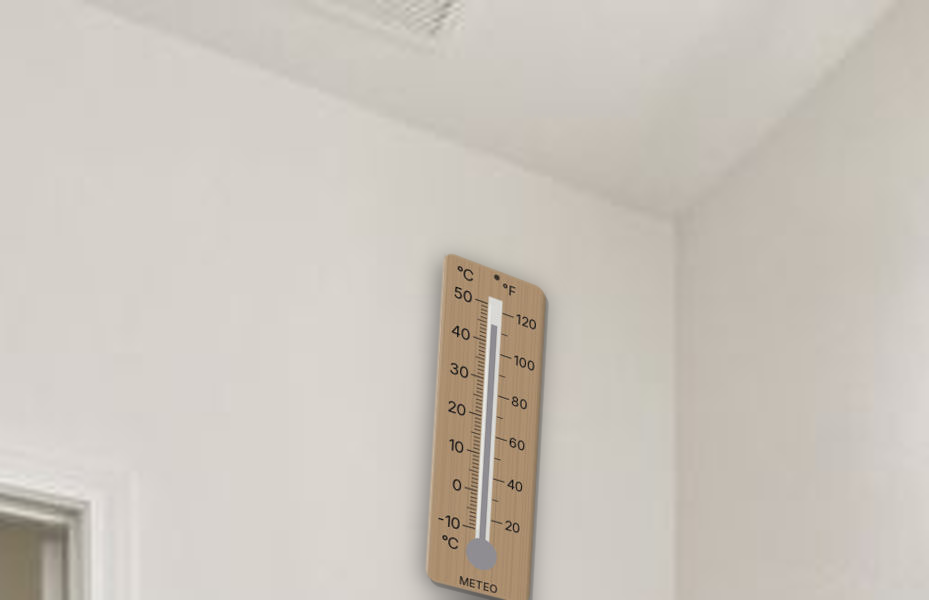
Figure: 45 °C
